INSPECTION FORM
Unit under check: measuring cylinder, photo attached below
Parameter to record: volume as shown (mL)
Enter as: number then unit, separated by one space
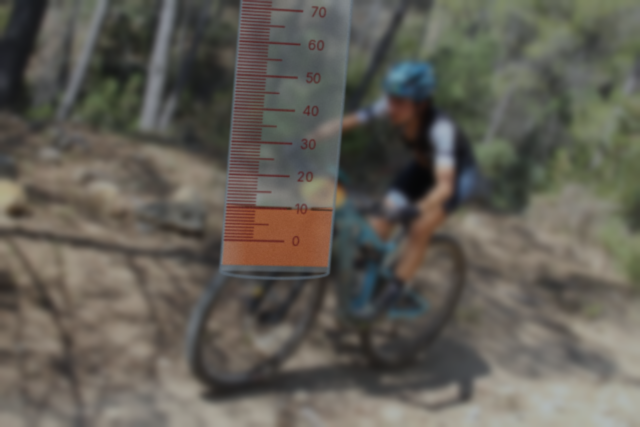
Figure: 10 mL
